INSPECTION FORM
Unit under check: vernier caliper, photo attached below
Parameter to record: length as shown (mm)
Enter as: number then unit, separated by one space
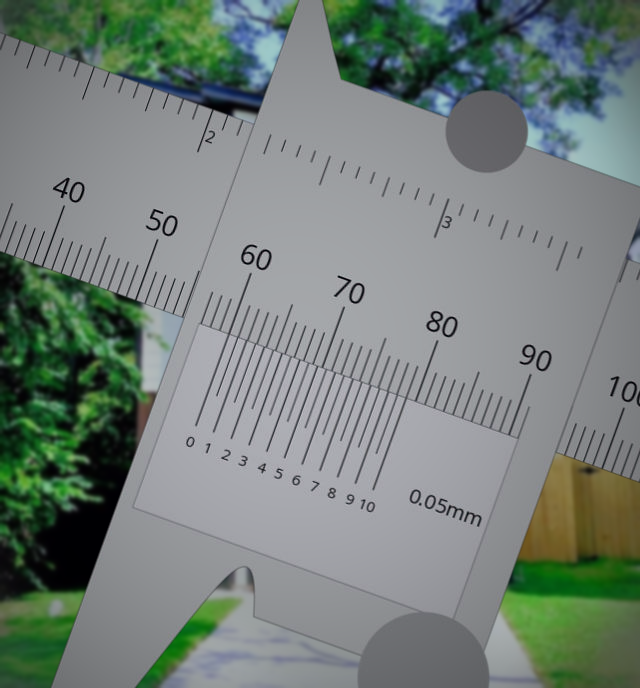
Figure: 60.0 mm
